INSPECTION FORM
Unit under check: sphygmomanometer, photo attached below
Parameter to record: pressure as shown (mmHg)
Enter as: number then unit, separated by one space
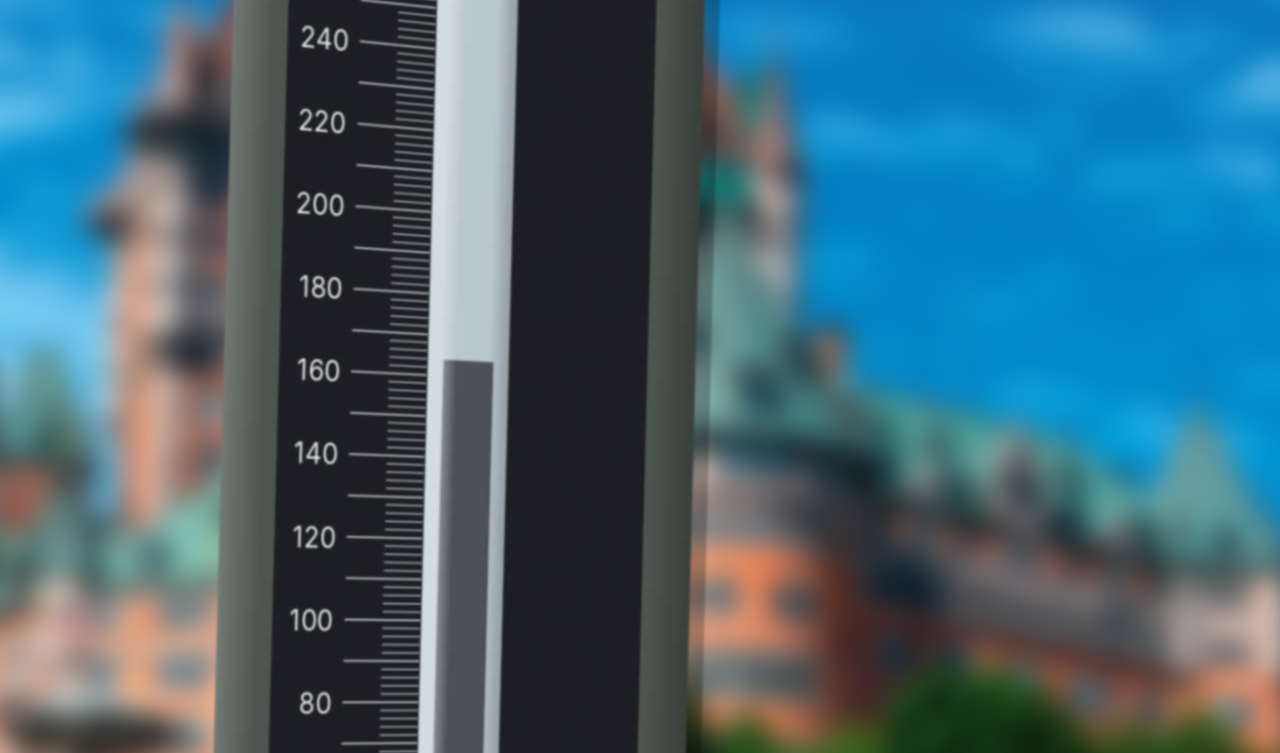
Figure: 164 mmHg
